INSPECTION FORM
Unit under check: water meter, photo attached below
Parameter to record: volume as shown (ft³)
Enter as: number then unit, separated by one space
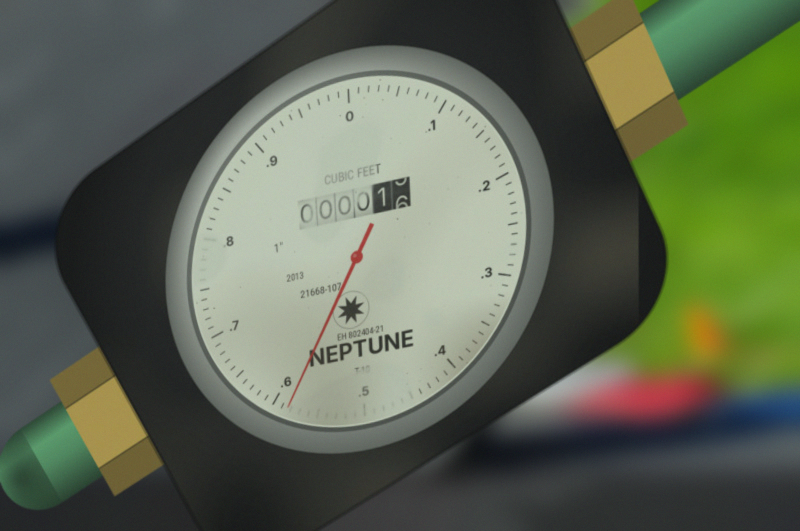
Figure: 15.58 ft³
